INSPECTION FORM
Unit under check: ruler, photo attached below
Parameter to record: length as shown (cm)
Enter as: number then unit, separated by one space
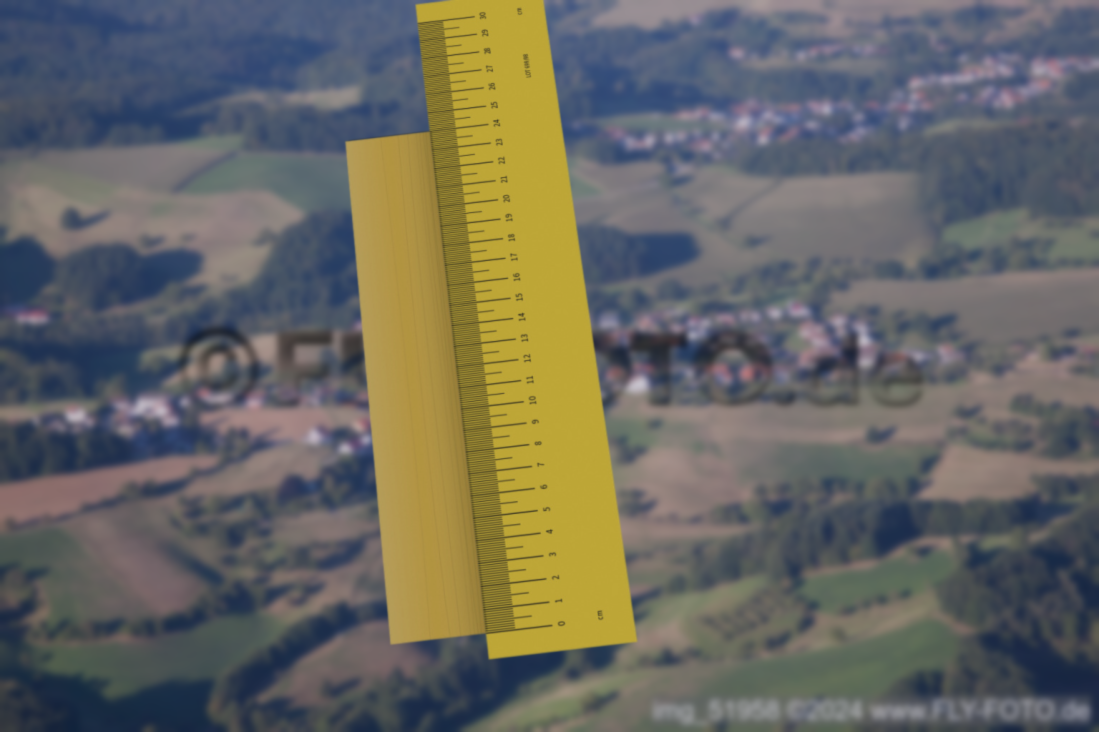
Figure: 24 cm
